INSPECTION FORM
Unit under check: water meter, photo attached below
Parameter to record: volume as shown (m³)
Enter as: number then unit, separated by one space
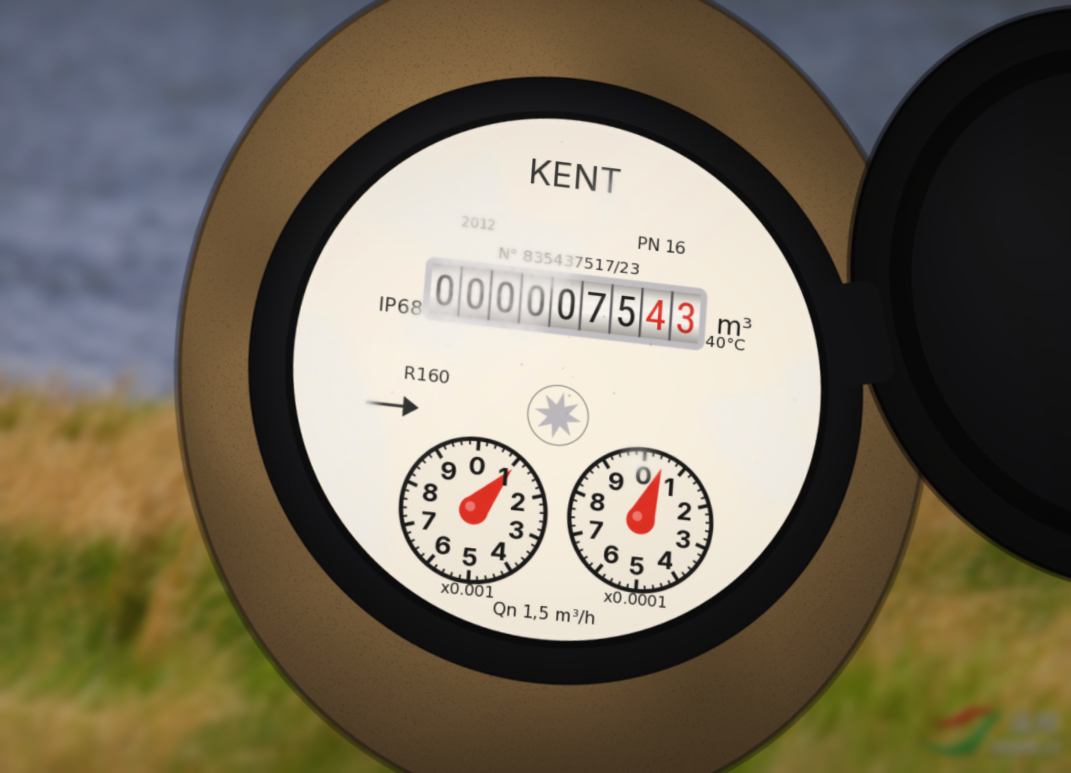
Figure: 75.4310 m³
